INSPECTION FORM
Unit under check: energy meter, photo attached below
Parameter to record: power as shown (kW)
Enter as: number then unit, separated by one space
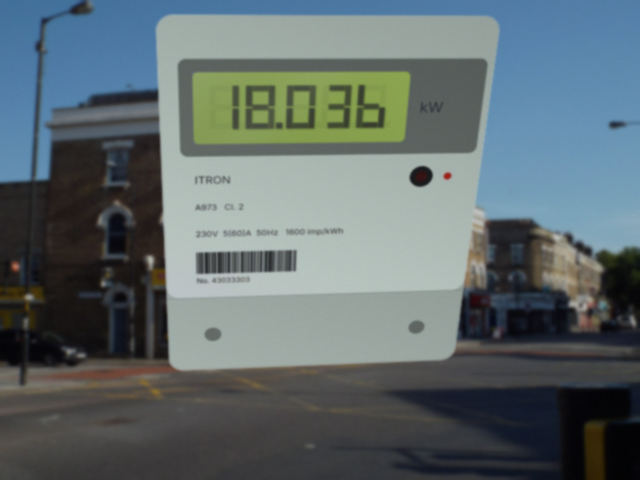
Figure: 18.036 kW
